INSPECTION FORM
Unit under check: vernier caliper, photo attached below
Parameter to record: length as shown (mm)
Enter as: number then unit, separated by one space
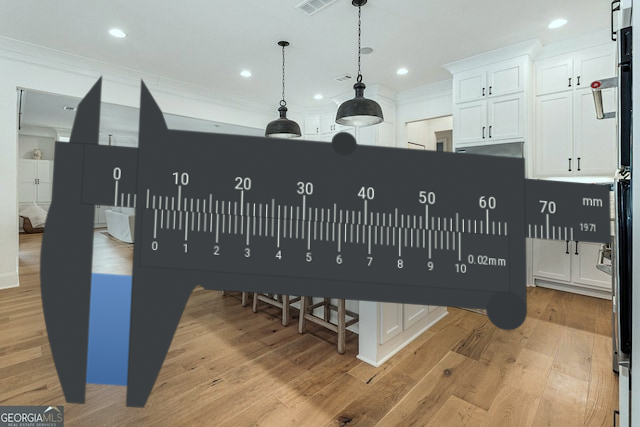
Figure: 6.4 mm
